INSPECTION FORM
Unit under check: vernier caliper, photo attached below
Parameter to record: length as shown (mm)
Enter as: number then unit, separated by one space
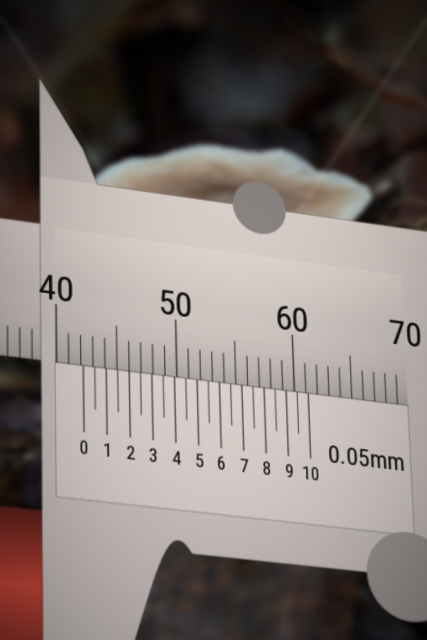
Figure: 42.2 mm
